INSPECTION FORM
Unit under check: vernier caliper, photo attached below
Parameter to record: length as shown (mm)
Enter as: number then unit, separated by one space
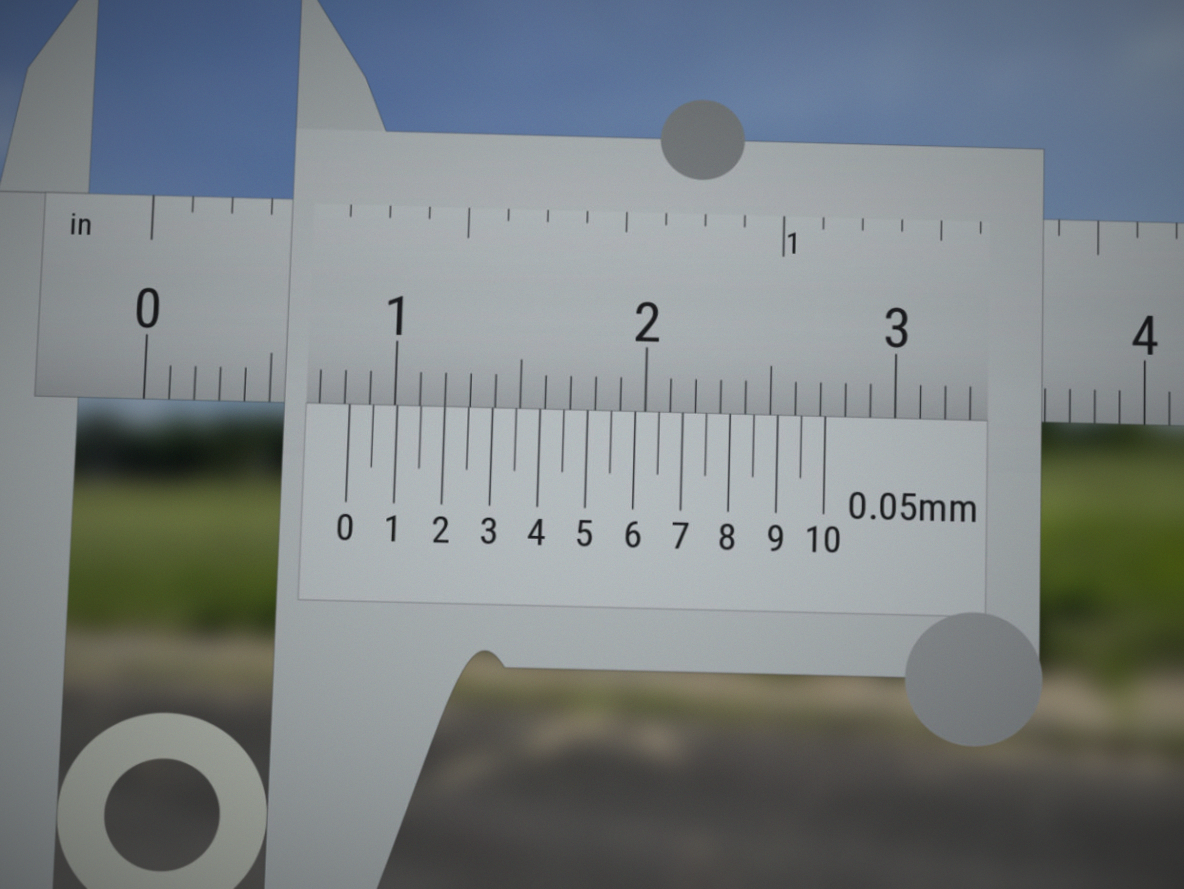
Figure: 8.20 mm
